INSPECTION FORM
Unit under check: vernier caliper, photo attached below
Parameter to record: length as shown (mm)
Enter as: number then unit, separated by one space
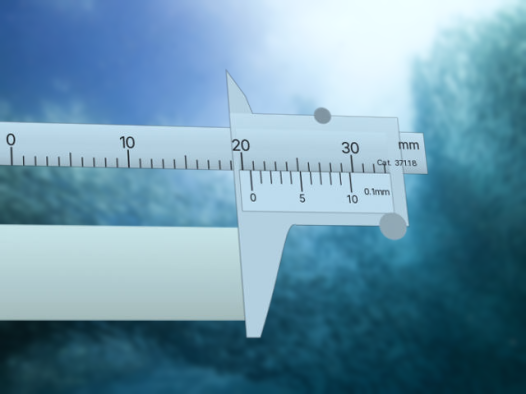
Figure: 20.7 mm
